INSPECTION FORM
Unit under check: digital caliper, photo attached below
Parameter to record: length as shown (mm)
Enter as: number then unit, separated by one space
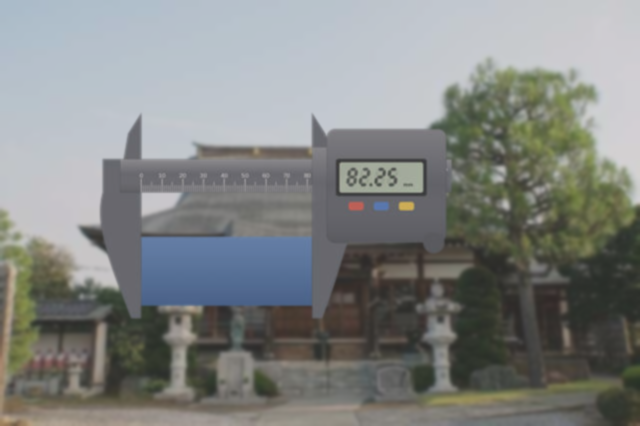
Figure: 82.25 mm
